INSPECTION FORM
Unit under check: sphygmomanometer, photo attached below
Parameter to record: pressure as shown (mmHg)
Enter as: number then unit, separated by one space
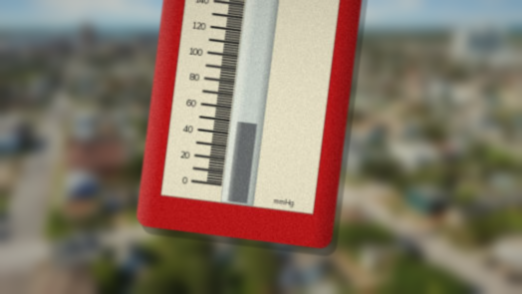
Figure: 50 mmHg
